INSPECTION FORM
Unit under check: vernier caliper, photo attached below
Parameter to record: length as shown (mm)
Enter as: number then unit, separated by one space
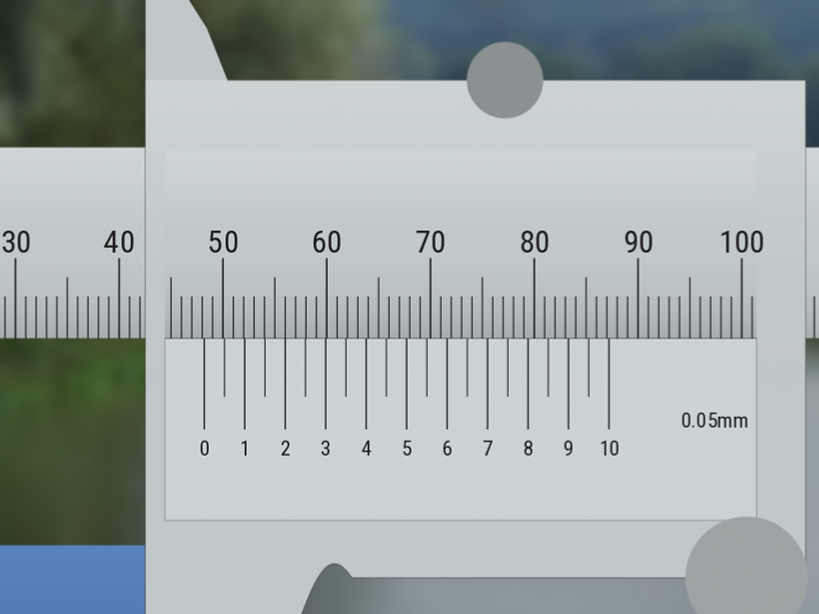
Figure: 48.2 mm
